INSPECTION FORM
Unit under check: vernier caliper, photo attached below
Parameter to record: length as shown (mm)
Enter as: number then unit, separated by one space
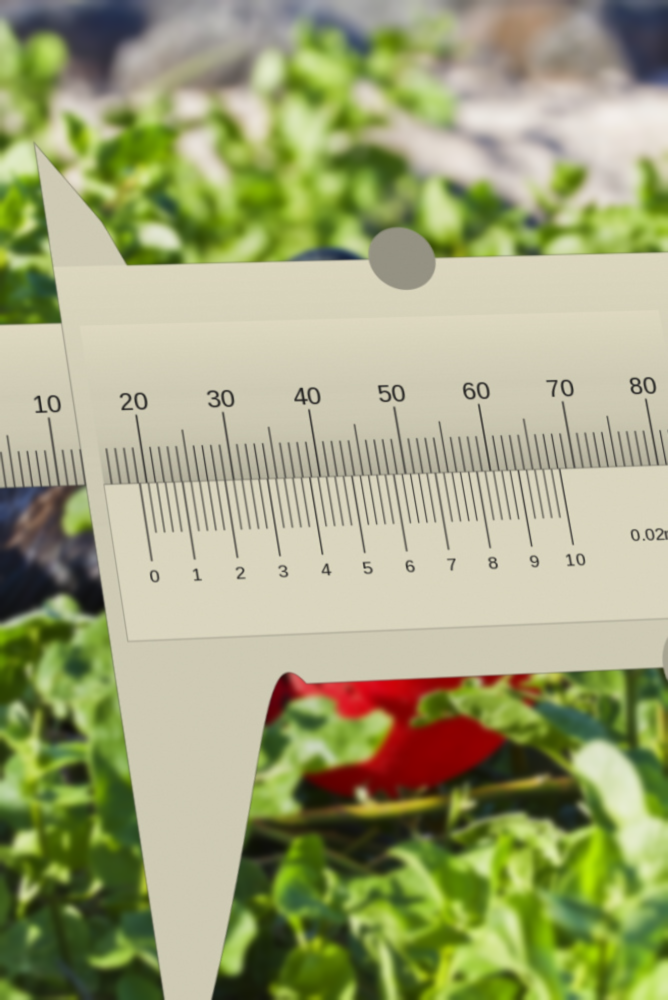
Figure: 19.2 mm
